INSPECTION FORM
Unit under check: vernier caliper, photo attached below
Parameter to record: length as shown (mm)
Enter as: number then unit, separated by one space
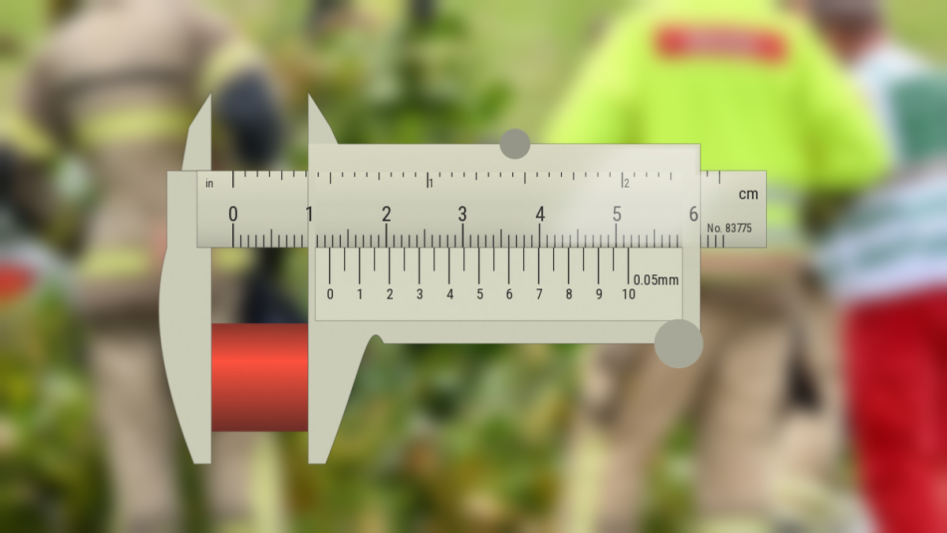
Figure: 12.6 mm
